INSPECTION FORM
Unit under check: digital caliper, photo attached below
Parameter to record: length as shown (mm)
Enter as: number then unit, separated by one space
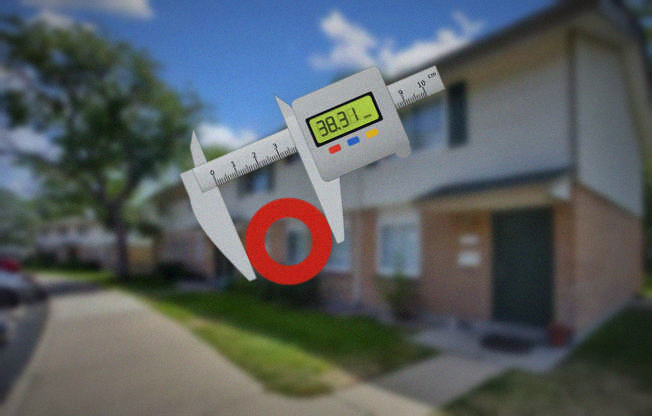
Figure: 38.31 mm
